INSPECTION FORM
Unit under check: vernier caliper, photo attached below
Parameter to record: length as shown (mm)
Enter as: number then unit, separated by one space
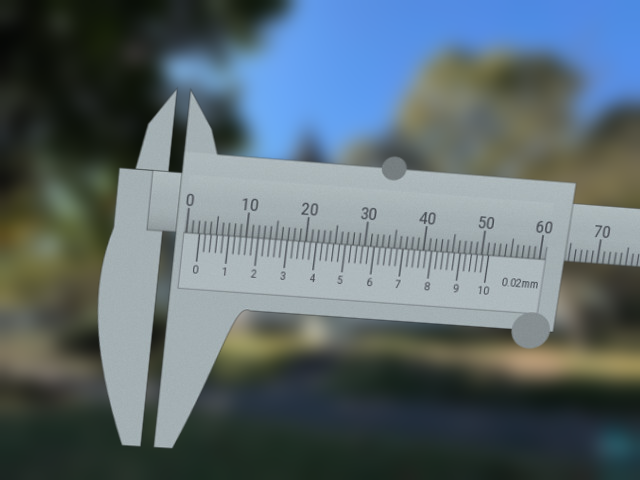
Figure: 2.2 mm
